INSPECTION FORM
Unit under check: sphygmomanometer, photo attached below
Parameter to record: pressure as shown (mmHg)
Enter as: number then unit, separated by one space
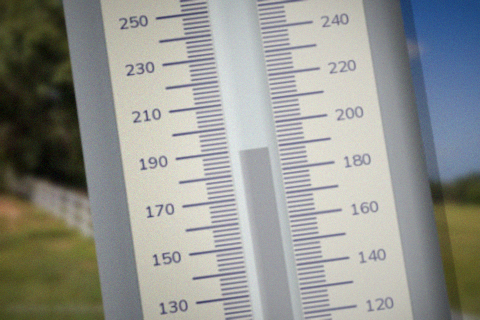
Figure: 190 mmHg
